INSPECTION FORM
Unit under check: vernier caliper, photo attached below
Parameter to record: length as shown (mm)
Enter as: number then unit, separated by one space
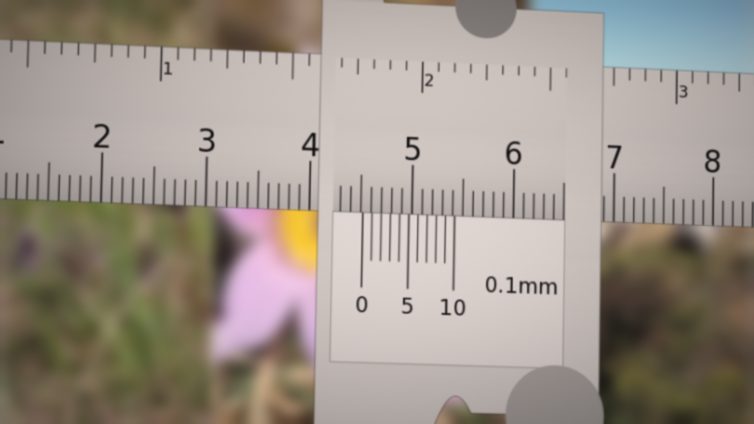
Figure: 45.2 mm
